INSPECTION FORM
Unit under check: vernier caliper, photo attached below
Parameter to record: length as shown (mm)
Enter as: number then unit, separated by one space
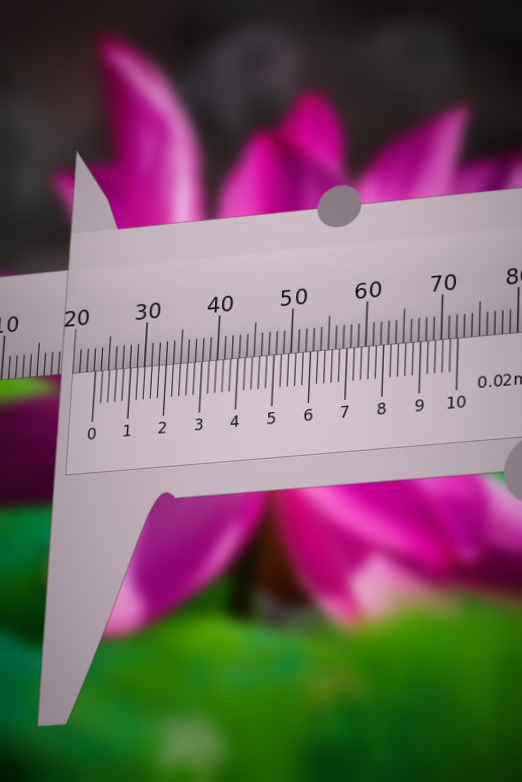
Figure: 23.2 mm
